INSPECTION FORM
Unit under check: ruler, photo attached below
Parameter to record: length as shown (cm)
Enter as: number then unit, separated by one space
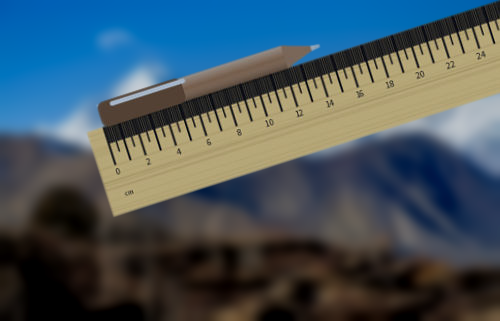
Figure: 14.5 cm
